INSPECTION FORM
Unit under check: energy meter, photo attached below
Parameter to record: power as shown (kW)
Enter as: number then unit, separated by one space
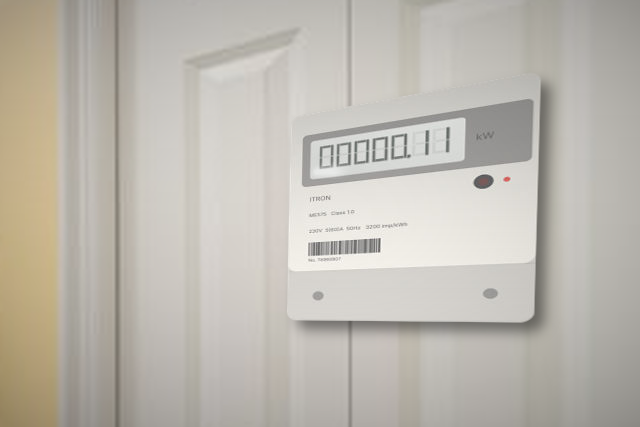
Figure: 0.11 kW
